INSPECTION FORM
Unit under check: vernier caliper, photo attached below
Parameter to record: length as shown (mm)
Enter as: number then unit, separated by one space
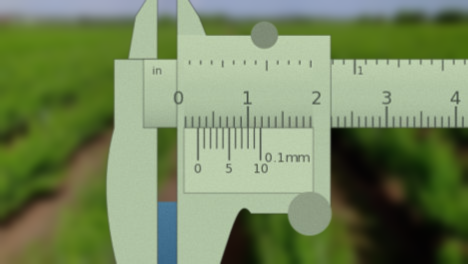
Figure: 2.8 mm
